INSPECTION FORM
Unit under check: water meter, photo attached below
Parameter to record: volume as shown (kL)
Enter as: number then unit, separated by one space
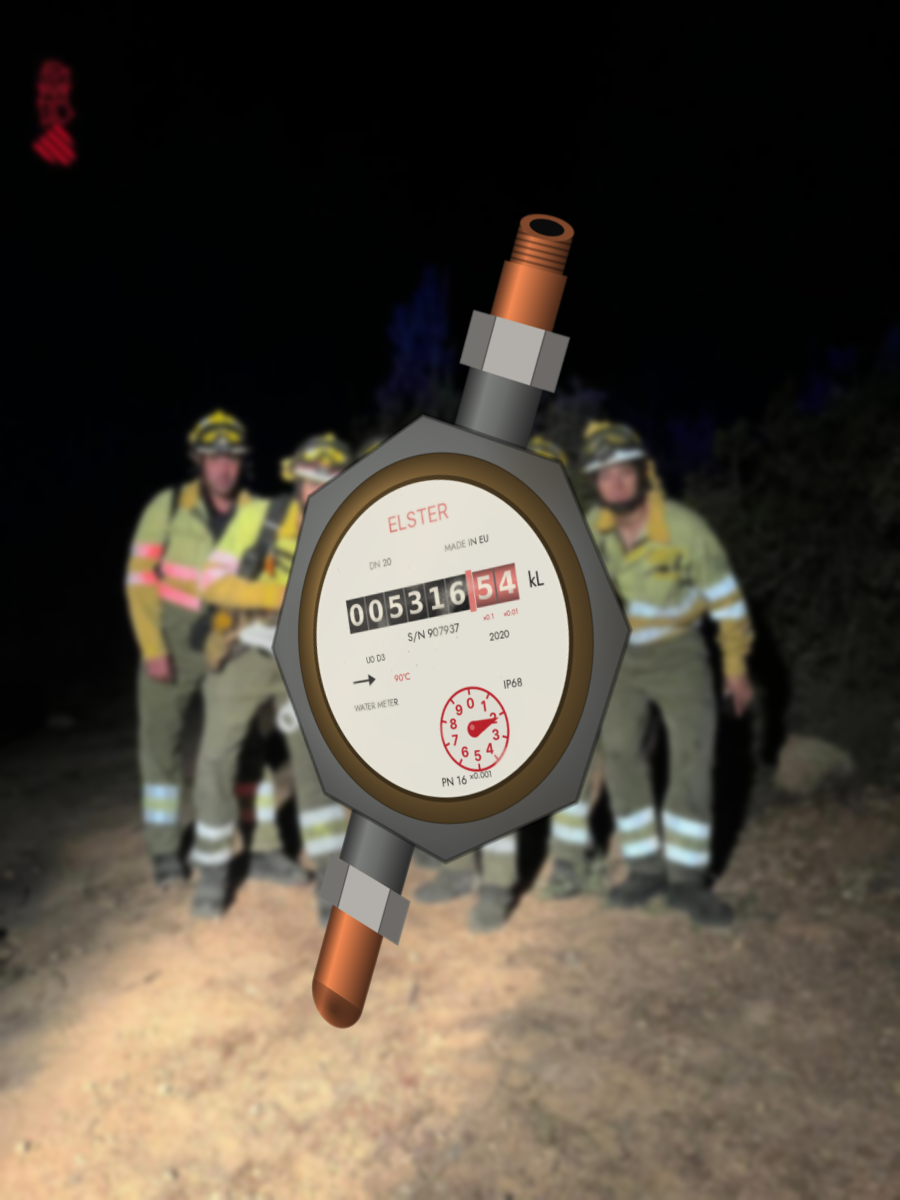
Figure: 5316.542 kL
